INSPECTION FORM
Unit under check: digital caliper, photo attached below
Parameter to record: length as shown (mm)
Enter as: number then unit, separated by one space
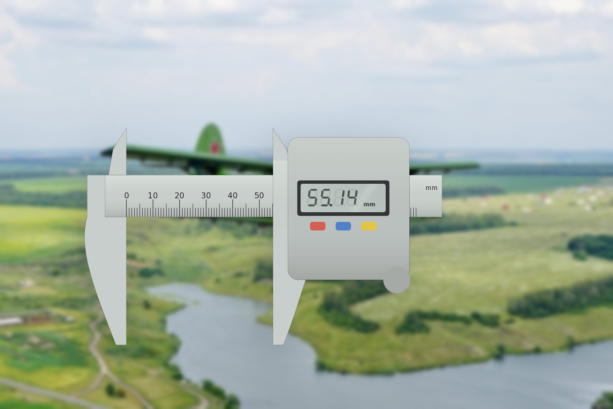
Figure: 55.14 mm
